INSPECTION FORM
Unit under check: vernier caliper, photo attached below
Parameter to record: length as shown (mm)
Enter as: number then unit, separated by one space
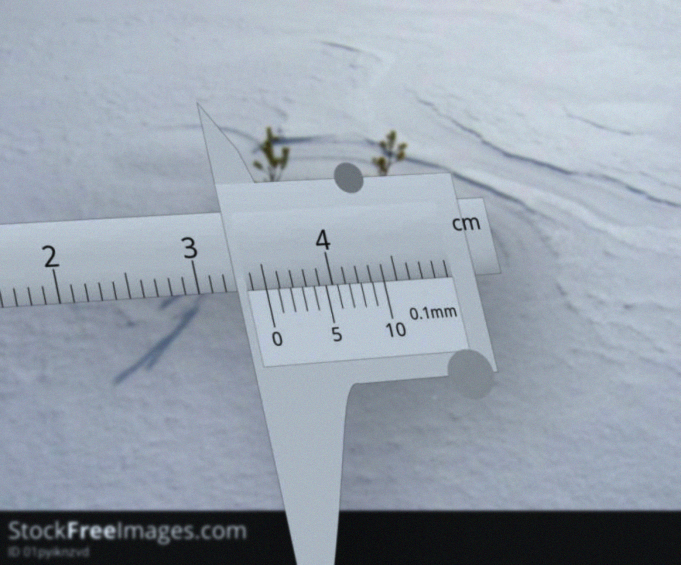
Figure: 35.0 mm
